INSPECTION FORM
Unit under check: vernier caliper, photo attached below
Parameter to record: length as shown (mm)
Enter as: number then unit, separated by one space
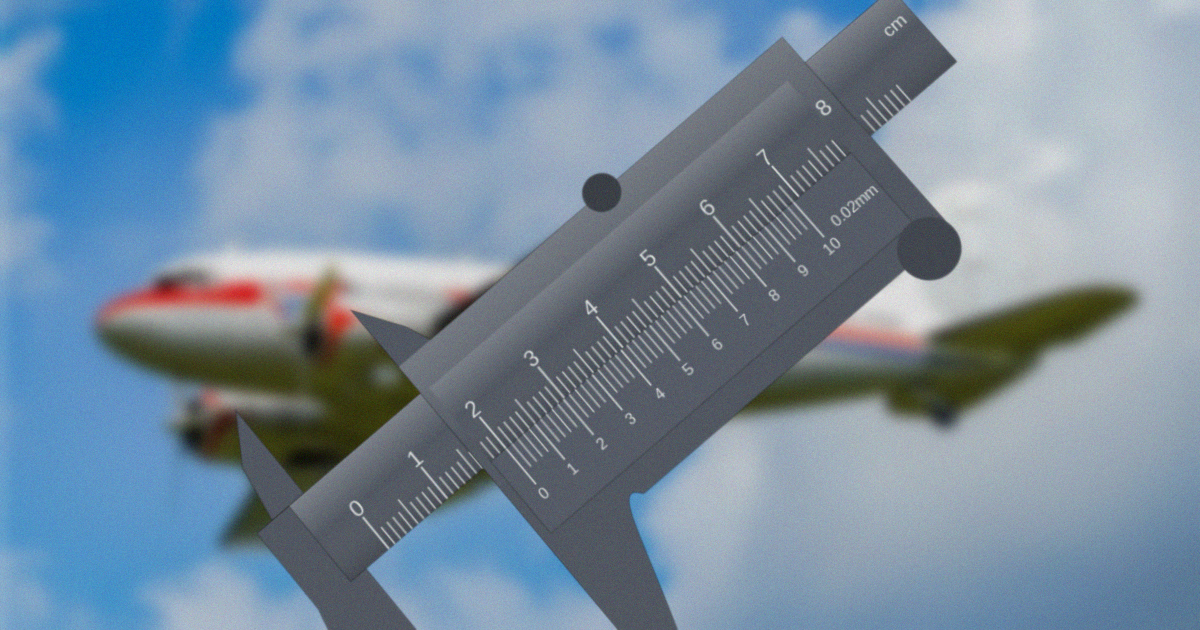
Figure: 20.0 mm
